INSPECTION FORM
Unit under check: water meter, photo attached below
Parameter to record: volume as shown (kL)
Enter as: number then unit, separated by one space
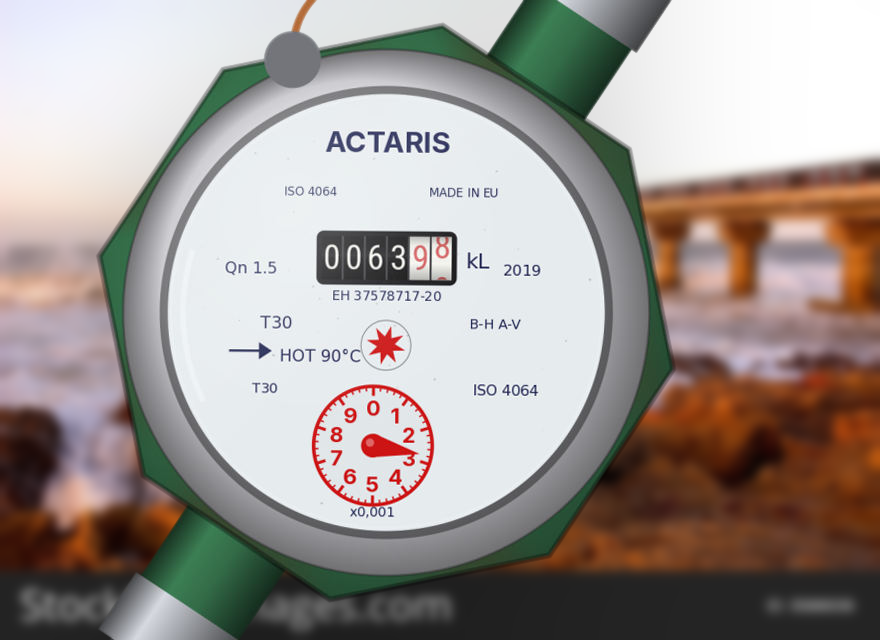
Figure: 63.982 kL
